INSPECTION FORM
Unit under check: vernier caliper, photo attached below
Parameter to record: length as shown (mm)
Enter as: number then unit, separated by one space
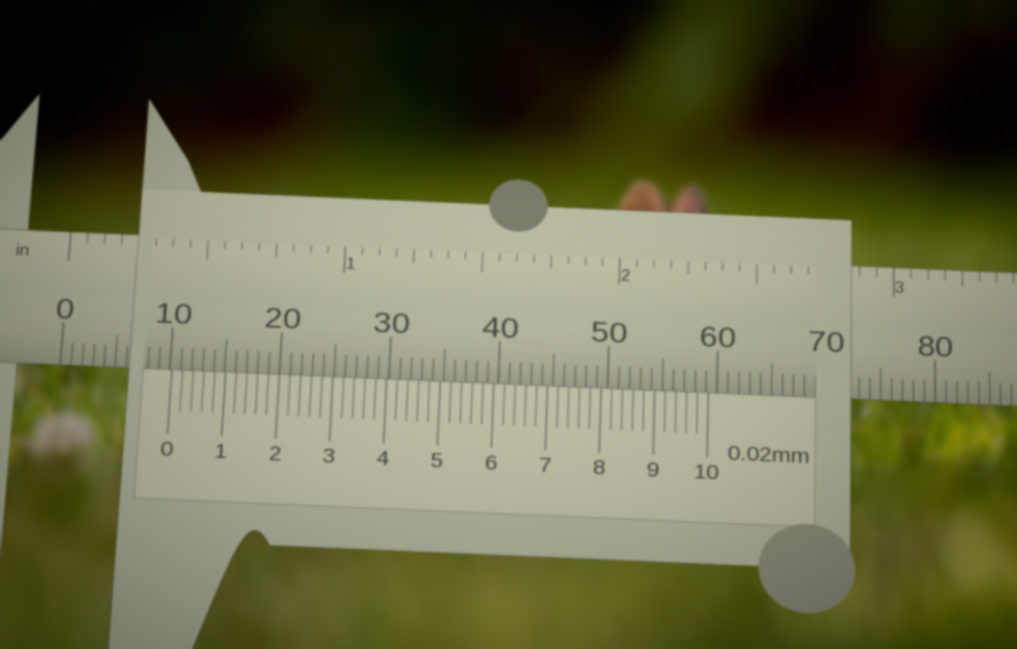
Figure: 10.2 mm
